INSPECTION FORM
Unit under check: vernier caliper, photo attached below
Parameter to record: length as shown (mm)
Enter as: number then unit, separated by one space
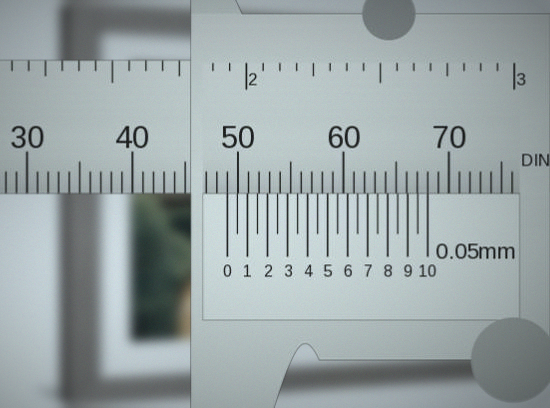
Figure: 49.0 mm
